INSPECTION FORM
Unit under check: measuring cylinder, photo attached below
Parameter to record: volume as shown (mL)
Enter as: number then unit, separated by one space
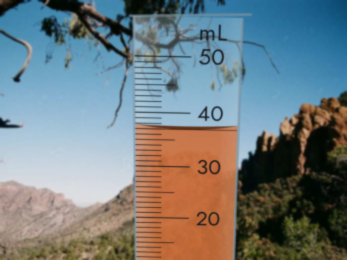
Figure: 37 mL
